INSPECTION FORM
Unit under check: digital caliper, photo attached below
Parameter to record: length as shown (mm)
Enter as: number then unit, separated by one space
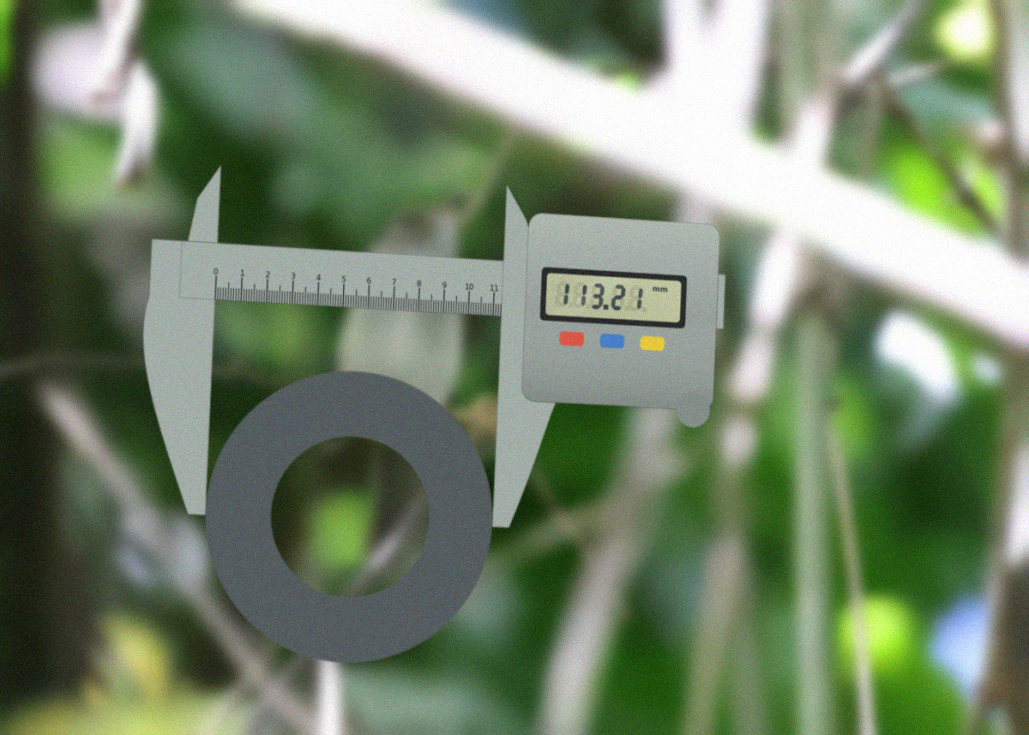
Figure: 113.21 mm
